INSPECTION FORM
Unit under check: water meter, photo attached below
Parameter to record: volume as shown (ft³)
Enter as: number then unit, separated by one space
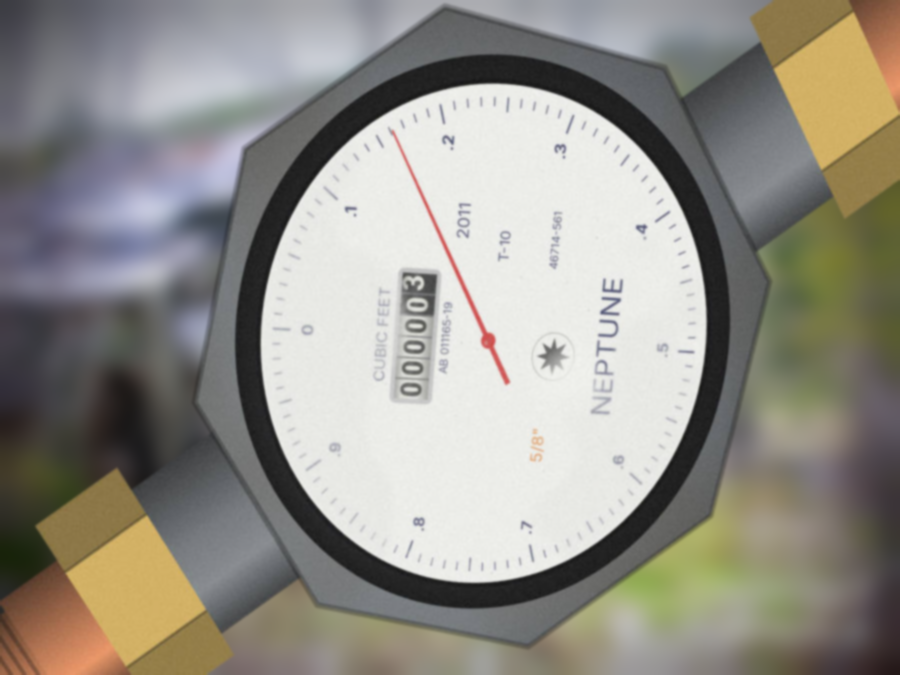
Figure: 3.16 ft³
